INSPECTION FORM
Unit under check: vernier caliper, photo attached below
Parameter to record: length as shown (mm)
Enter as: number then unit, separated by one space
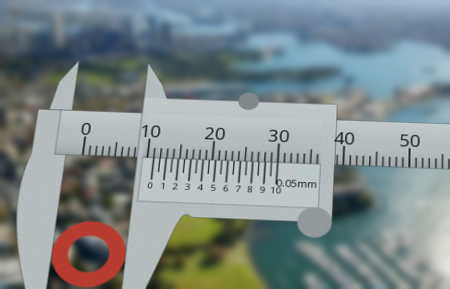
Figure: 11.0 mm
